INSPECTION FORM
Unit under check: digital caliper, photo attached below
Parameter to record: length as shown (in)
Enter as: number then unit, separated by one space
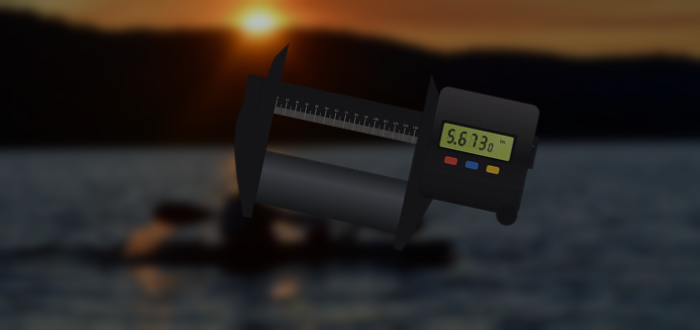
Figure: 5.6730 in
